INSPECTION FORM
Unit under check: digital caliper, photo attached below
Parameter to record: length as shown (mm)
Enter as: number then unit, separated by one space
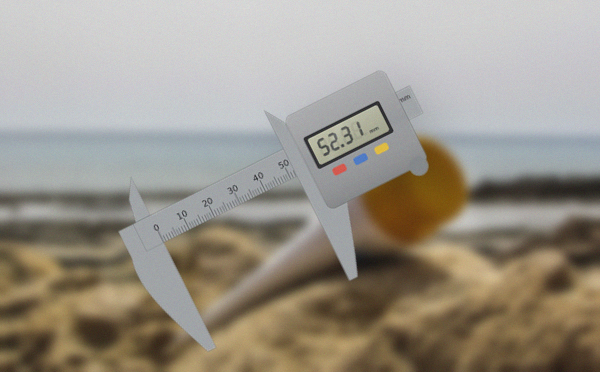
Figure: 52.31 mm
